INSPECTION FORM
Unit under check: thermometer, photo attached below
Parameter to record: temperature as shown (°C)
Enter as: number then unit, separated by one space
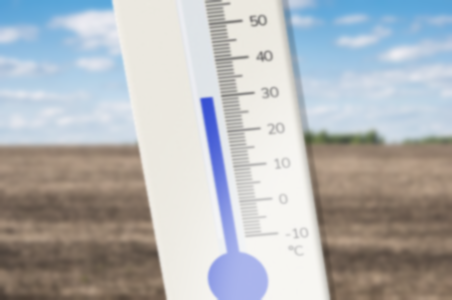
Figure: 30 °C
